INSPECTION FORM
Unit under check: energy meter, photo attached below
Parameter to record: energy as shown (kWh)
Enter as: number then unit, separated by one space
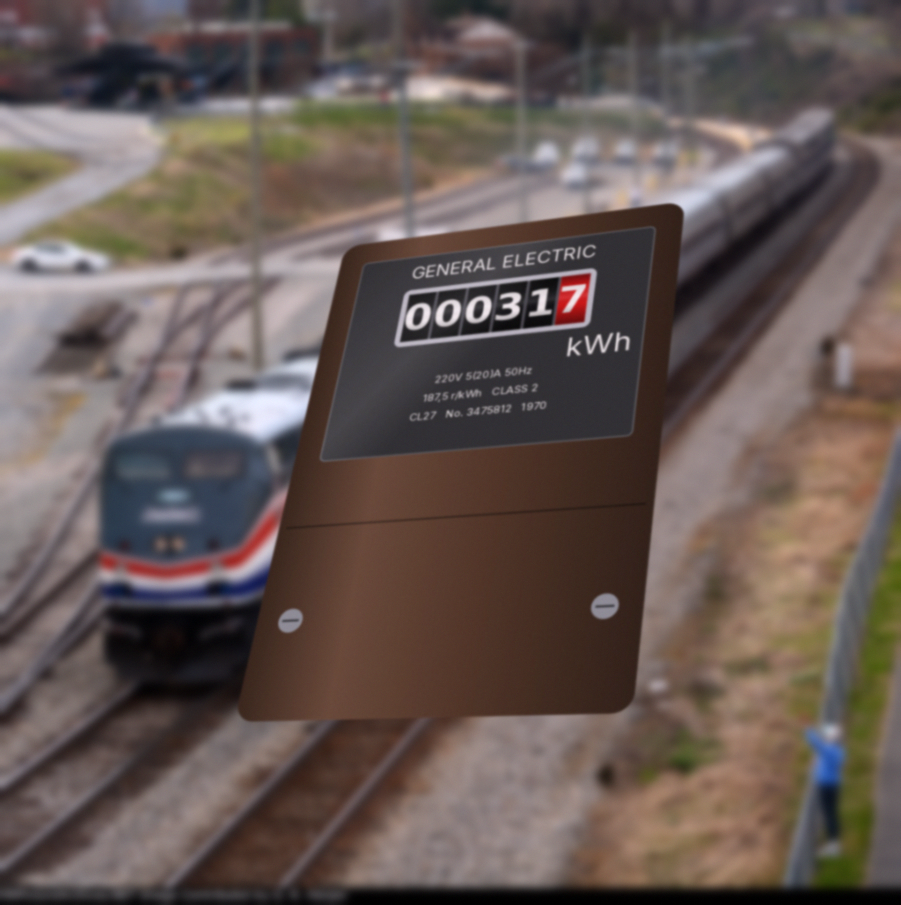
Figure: 31.7 kWh
